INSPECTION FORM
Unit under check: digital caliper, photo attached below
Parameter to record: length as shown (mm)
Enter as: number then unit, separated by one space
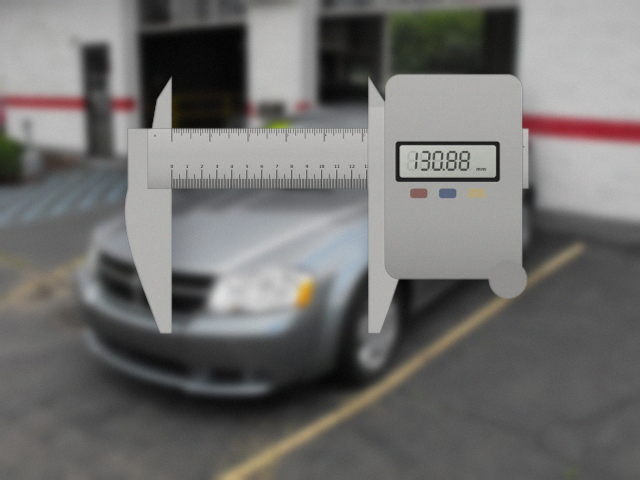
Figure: 130.88 mm
